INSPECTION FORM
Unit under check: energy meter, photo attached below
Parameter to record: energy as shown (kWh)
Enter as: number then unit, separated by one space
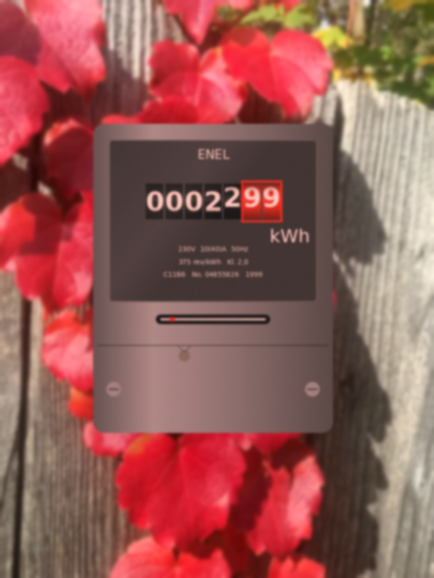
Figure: 22.99 kWh
